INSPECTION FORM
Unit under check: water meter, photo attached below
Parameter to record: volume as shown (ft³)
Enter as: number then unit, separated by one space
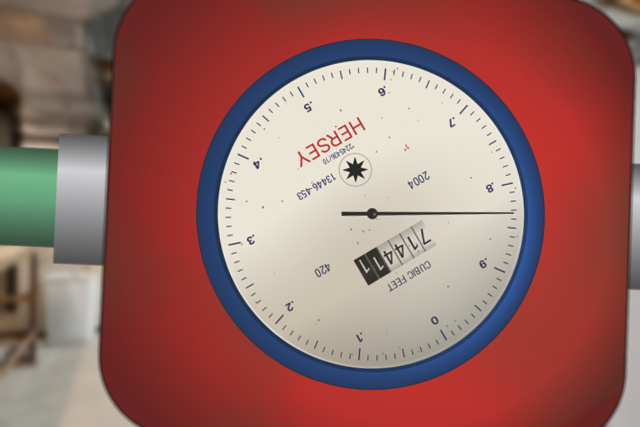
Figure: 714410.83 ft³
